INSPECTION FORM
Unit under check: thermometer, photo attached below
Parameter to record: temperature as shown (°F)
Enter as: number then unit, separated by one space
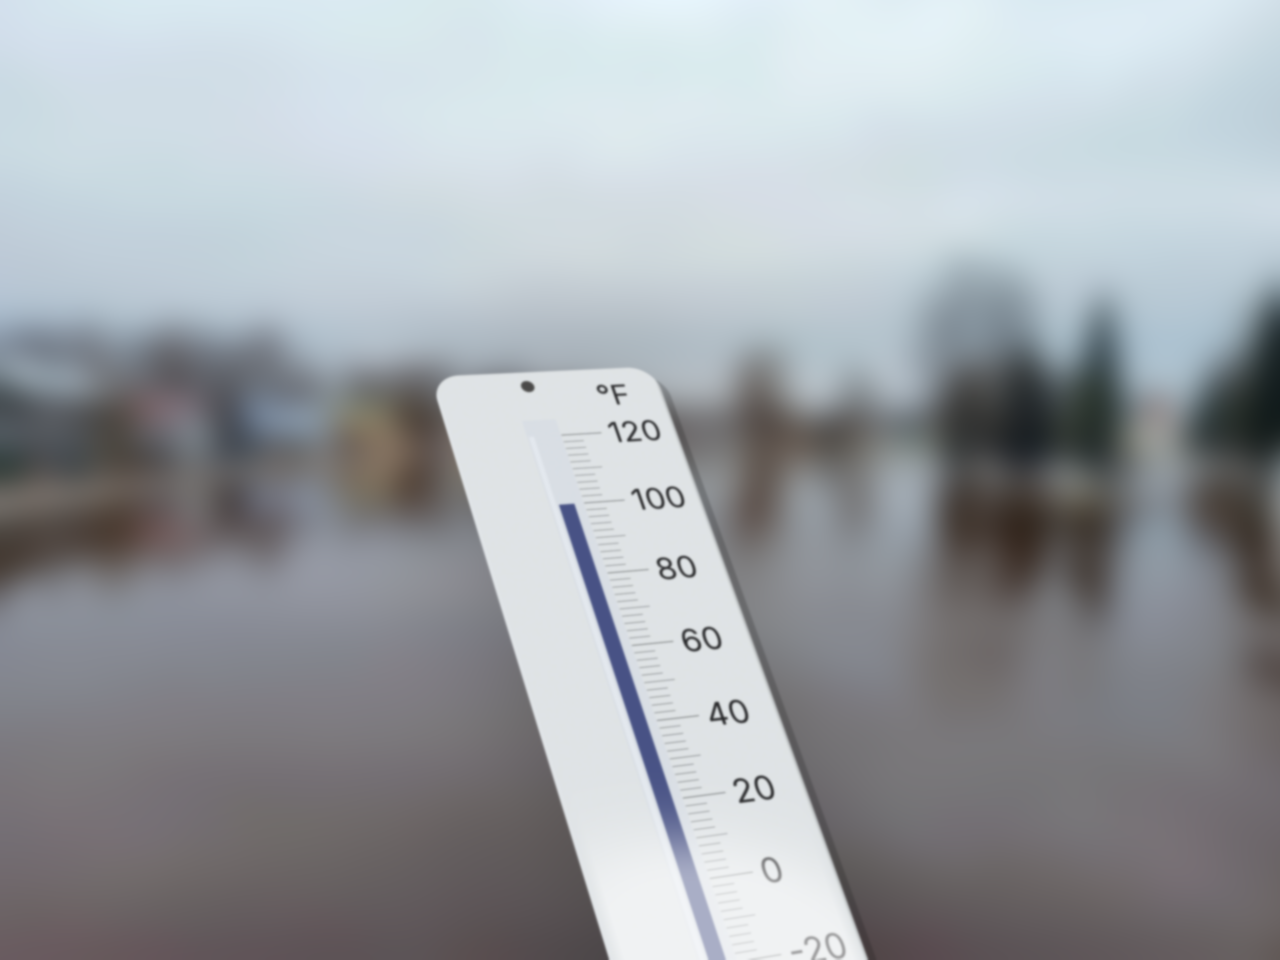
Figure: 100 °F
